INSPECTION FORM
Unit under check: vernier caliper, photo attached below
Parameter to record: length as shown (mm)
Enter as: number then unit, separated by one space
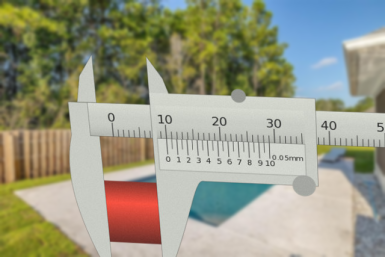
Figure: 10.0 mm
